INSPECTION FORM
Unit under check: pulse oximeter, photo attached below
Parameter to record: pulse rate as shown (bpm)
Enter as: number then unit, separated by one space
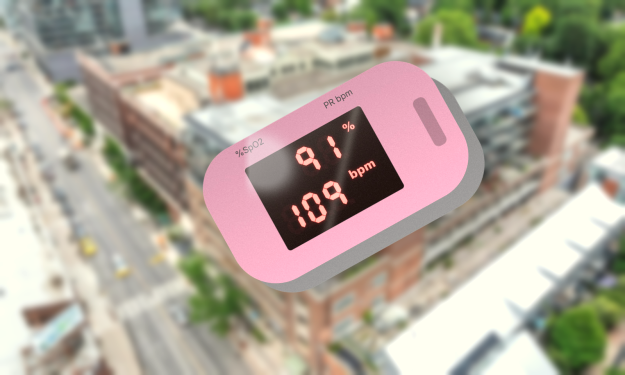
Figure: 109 bpm
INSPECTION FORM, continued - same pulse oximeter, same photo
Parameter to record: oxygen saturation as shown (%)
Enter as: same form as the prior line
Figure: 91 %
